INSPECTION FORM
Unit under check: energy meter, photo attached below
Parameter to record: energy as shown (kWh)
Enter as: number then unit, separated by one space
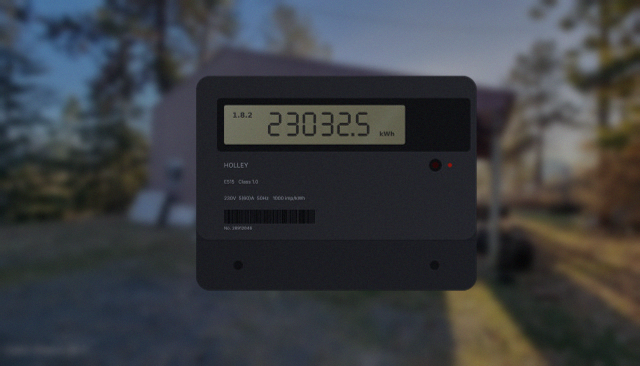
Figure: 23032.5 kWh
